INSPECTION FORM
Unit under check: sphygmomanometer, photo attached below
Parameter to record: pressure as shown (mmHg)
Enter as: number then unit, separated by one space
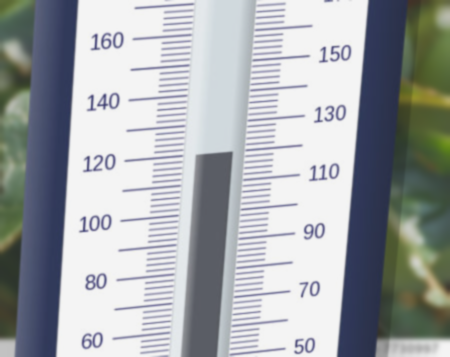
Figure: 120 mmHg
